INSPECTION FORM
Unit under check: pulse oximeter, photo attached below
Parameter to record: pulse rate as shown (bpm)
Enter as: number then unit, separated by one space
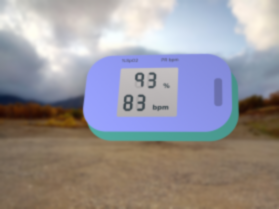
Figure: 83 bpm
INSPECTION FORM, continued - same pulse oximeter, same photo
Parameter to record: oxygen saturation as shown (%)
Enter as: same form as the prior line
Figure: 93 %
